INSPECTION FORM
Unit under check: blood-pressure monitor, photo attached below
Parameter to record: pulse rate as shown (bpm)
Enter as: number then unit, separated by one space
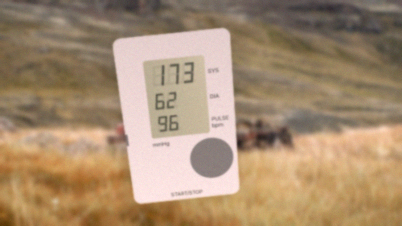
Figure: 96 bpm
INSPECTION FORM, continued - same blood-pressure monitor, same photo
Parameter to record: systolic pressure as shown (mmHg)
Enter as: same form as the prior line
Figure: 173 mmHg
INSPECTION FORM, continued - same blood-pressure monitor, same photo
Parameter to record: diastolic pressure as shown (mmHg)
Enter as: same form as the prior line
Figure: 62 mmHg
